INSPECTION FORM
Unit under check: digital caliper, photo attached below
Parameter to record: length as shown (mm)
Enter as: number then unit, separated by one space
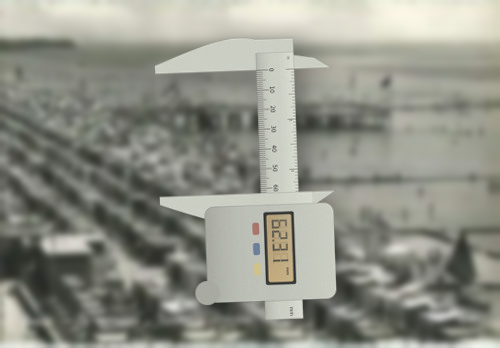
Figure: 62.31 mm
